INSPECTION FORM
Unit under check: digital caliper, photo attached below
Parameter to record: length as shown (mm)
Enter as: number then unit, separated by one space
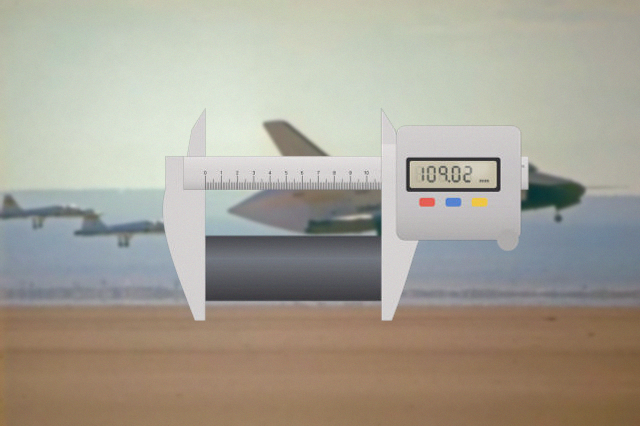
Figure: 109.02 mm
